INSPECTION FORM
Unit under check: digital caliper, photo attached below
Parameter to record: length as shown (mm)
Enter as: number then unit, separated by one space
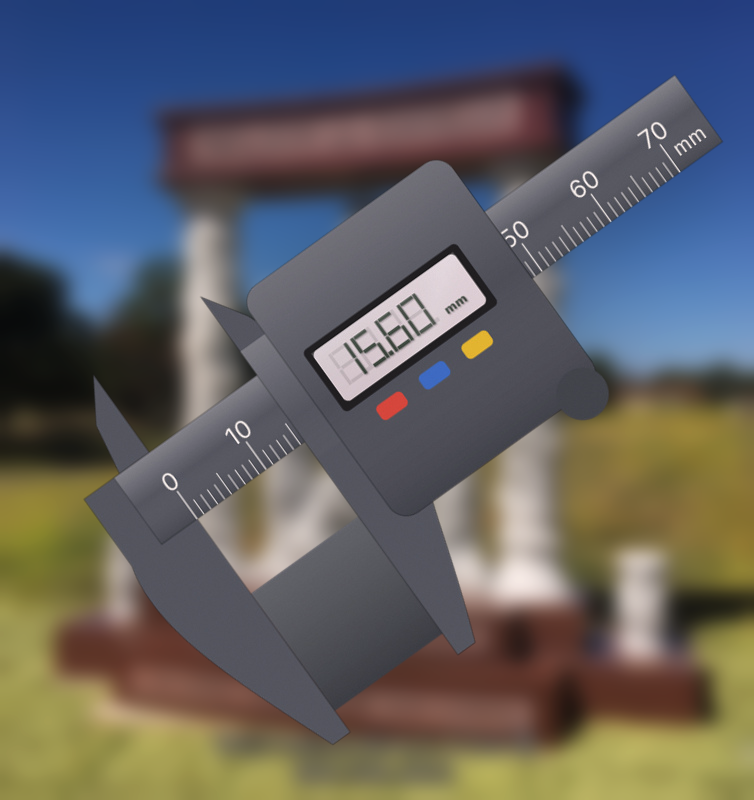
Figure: 15.60 mm
